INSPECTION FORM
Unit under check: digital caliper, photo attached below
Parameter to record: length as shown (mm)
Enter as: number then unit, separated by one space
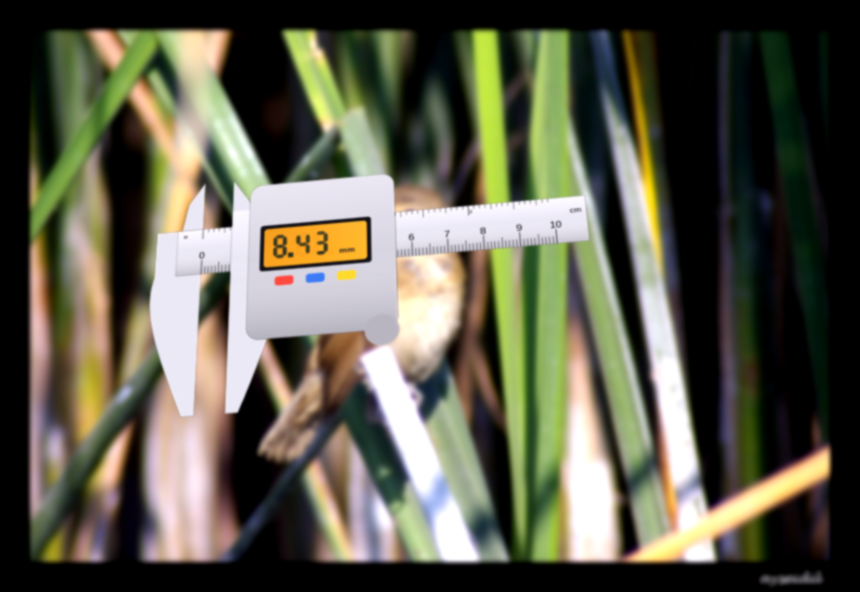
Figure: 8.43 mm
